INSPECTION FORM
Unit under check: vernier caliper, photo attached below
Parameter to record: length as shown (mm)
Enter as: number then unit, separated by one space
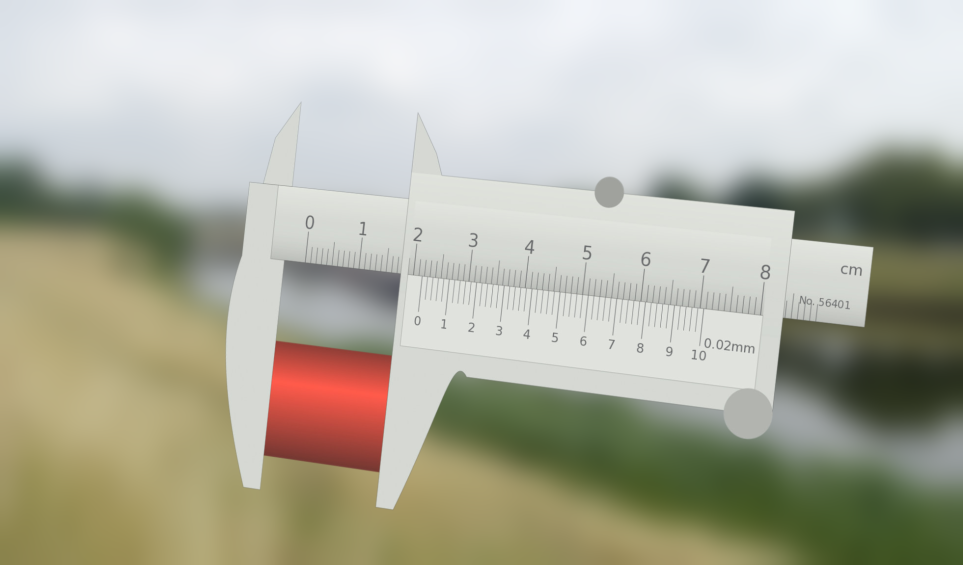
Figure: 21.6 mm
